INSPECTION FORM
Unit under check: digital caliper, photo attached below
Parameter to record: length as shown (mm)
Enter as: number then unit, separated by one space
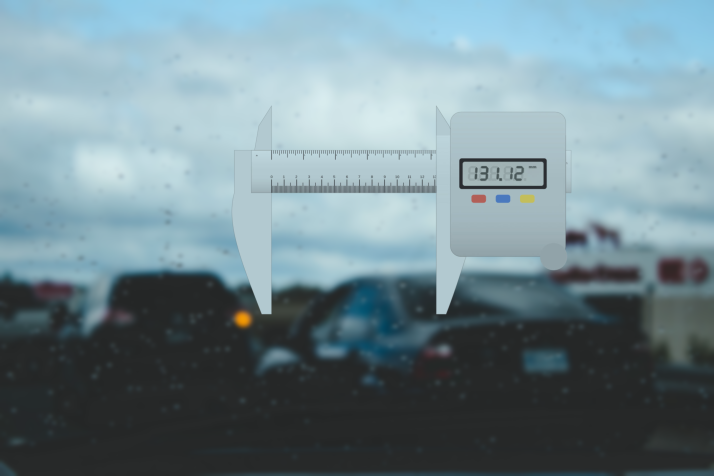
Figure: 131.12 mm
